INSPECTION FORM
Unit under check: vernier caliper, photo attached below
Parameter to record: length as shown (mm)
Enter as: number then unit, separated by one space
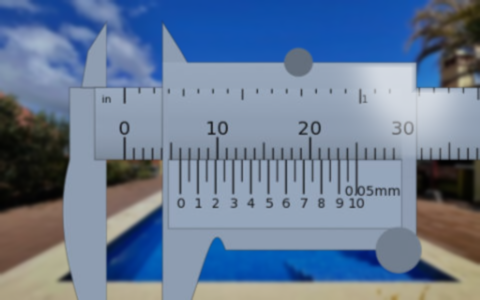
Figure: 6.0 mm
